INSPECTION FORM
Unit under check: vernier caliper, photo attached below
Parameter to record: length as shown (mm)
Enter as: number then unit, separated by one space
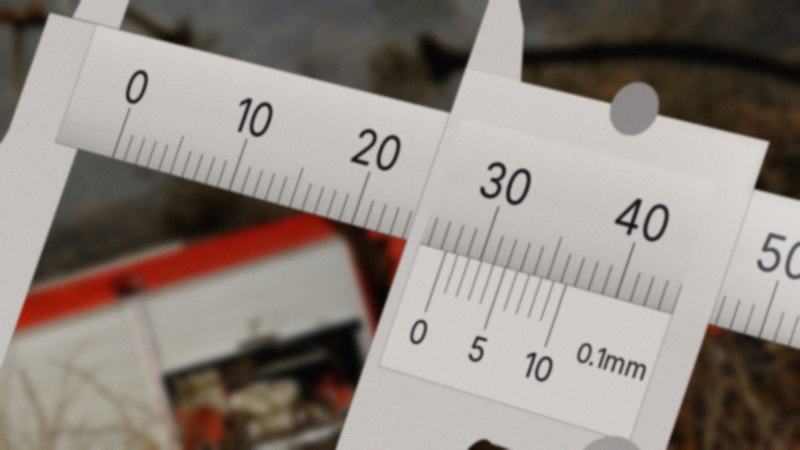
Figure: 27.4 mm
